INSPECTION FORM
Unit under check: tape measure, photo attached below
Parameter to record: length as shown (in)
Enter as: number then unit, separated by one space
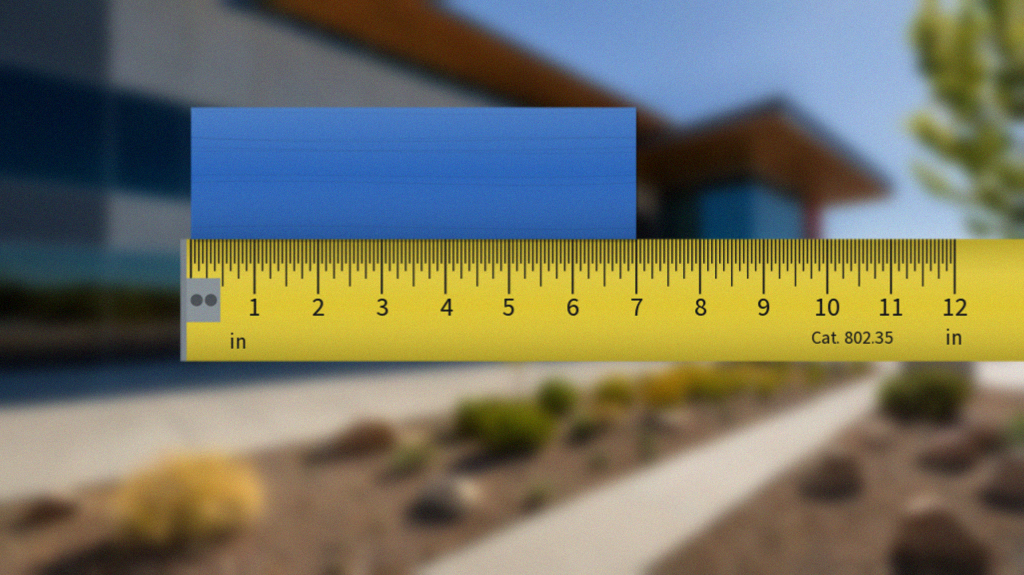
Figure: 7 in
